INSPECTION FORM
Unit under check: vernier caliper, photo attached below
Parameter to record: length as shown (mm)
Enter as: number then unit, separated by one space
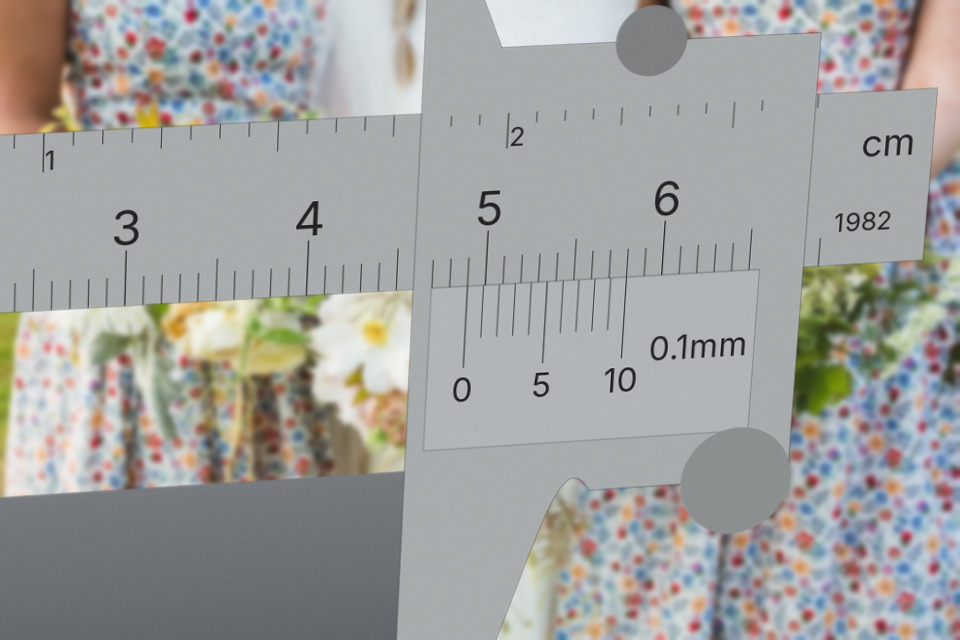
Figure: 49.0 mm
